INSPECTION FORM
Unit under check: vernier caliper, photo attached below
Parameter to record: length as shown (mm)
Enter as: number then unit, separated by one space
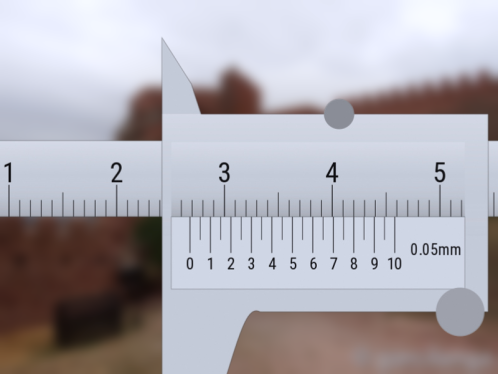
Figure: 26.8 mm
